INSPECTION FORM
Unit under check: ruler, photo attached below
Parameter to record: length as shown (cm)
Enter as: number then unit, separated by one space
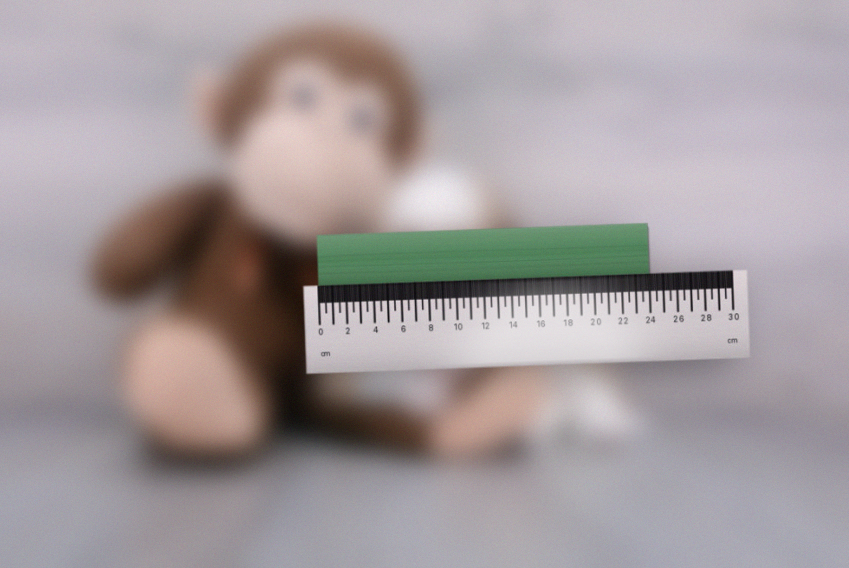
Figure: 24 cm
